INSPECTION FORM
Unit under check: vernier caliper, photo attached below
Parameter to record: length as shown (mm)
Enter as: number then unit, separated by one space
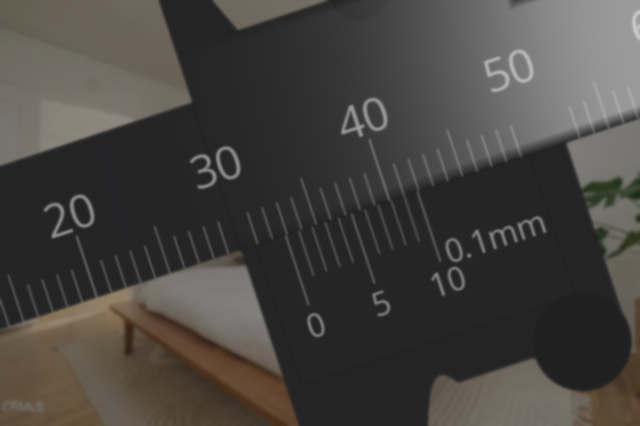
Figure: 32.9 mm
